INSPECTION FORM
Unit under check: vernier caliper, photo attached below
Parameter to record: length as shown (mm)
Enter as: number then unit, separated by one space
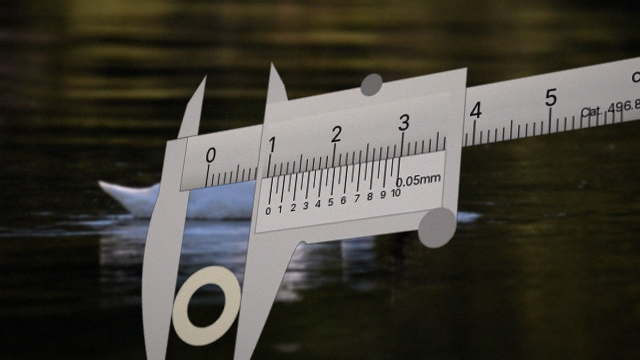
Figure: 10.8 mm
